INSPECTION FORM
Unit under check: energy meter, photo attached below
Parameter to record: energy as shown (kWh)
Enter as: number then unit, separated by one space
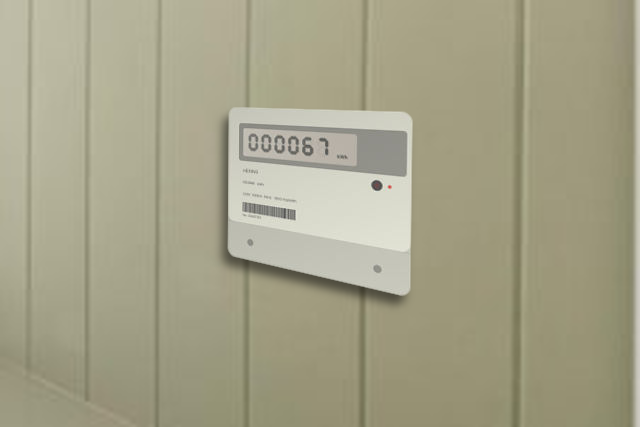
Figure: 67 kWh
